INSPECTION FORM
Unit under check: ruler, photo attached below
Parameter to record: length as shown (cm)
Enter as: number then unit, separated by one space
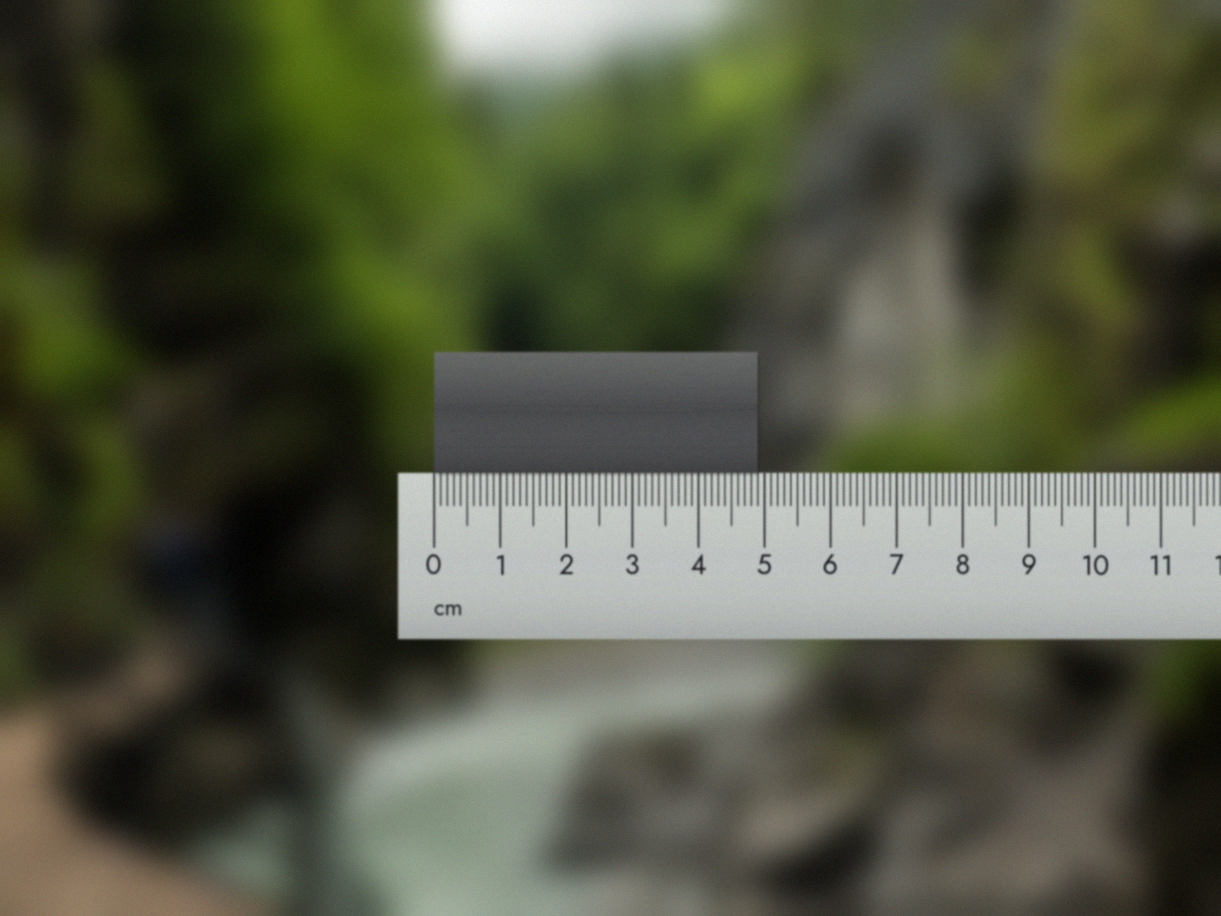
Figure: 4.9 cm
